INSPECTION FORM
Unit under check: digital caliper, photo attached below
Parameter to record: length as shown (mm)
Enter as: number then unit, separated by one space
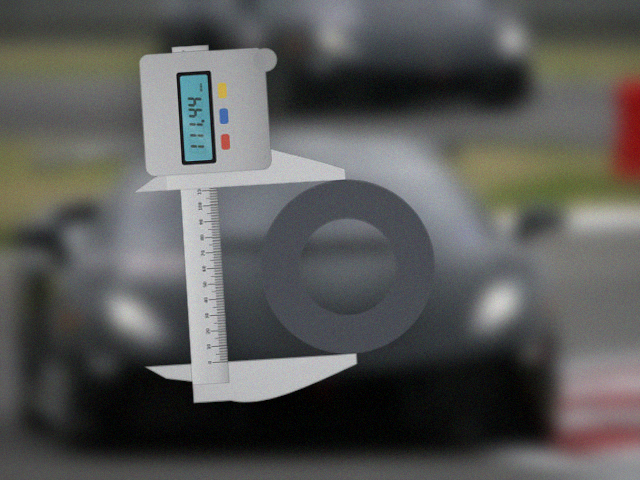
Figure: 111.44 mm
